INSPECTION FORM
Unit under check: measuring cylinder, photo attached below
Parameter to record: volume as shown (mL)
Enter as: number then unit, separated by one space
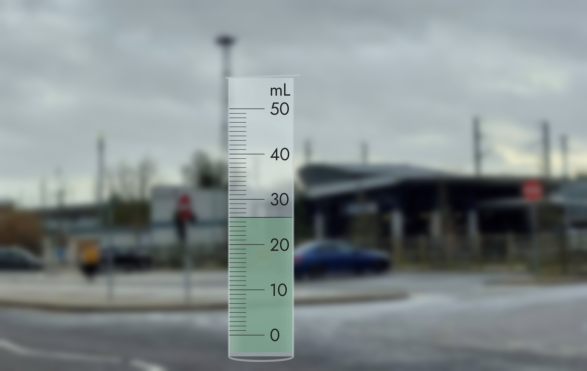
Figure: 26 mL
